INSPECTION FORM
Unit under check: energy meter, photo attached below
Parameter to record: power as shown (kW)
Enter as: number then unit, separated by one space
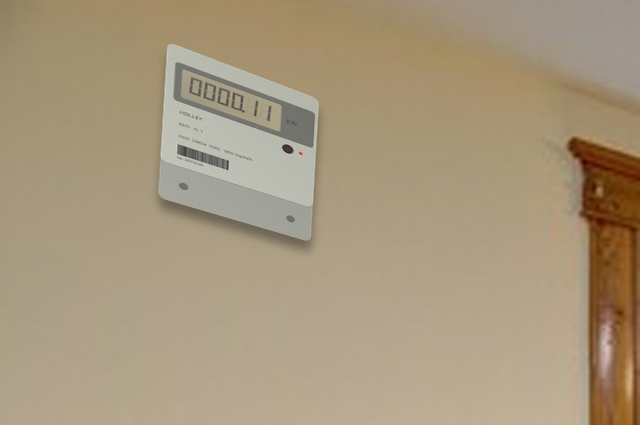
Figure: 0.11 kW
